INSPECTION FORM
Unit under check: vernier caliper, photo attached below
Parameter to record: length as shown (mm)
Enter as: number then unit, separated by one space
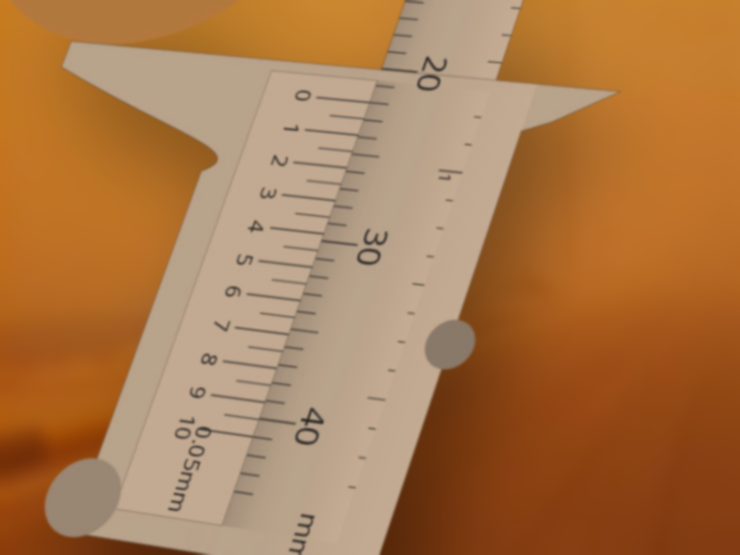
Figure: 22.0 mm
